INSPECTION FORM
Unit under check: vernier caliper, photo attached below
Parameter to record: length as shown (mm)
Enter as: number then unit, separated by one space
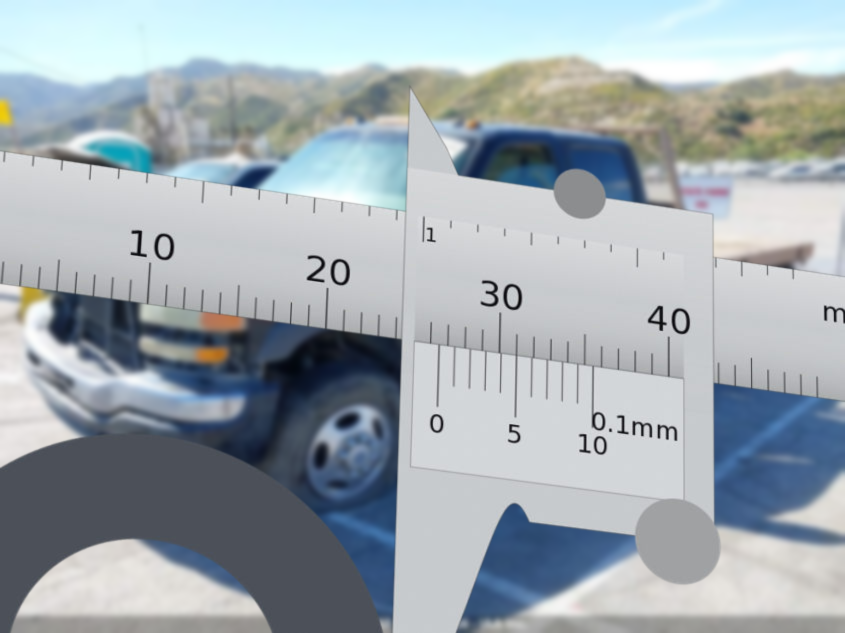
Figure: 26.5 mm
